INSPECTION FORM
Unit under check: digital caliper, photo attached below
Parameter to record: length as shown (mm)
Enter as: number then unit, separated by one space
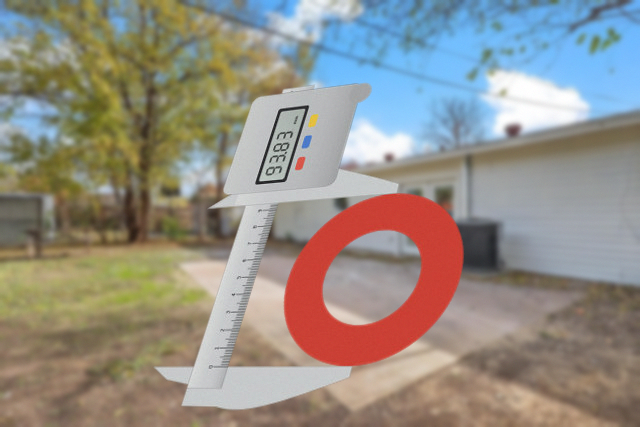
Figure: 93.83 mm
